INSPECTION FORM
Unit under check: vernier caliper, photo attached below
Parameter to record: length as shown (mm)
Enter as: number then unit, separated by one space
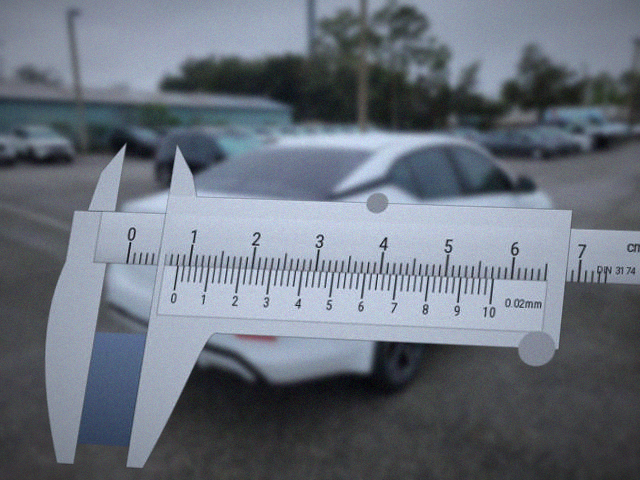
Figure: 8.2 mm
